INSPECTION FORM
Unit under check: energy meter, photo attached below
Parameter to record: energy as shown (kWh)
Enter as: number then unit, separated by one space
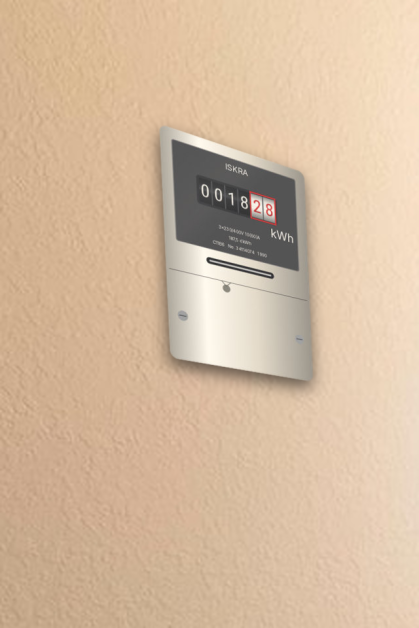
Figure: 18.28 kWh
